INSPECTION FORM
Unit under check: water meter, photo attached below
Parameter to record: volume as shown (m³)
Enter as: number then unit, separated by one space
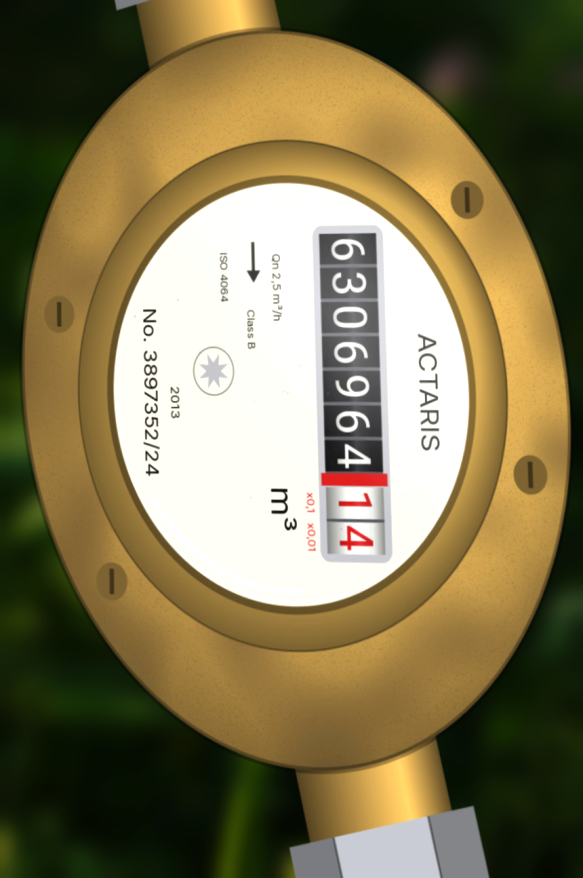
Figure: 6306964.14 m³
